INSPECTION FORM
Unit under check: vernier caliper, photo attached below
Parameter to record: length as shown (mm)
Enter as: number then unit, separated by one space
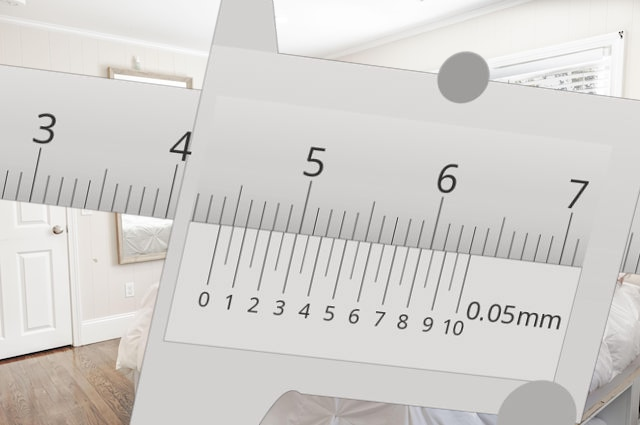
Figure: 44.1 mm
